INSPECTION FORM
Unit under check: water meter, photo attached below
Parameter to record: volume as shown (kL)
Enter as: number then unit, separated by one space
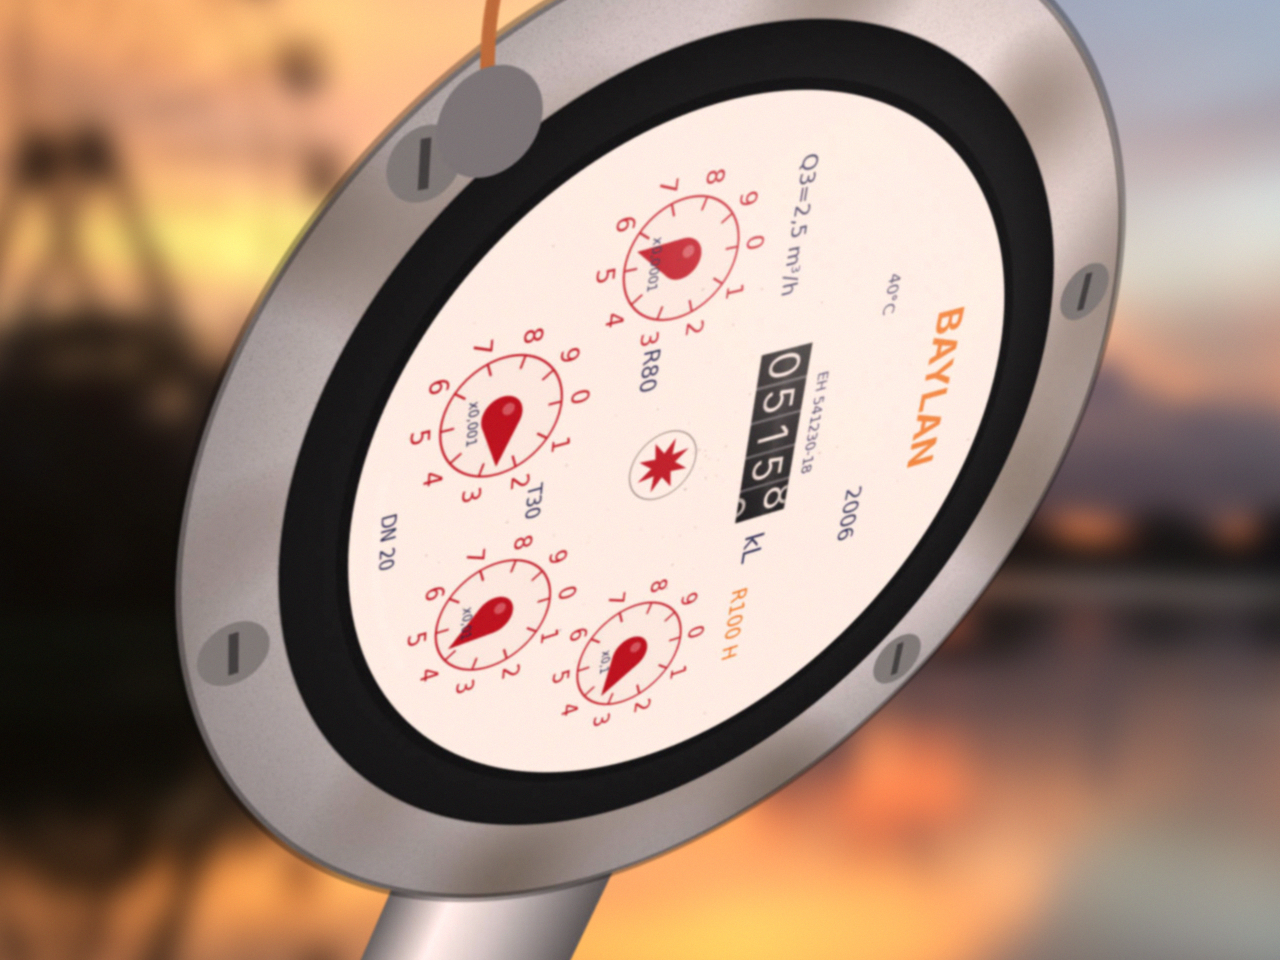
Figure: 5158.3425 kL
